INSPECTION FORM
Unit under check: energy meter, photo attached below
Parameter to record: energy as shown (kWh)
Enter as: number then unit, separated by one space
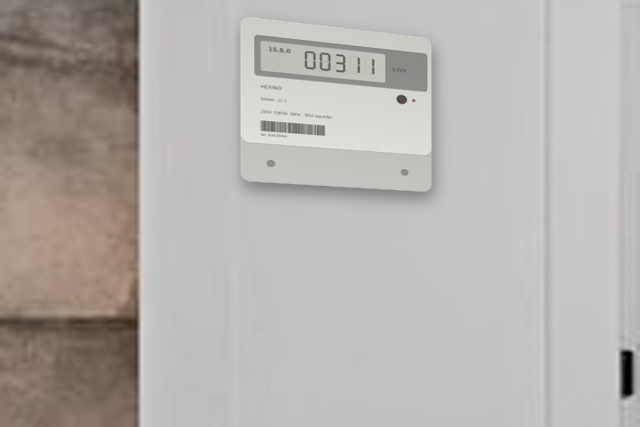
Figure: 311 kWh
